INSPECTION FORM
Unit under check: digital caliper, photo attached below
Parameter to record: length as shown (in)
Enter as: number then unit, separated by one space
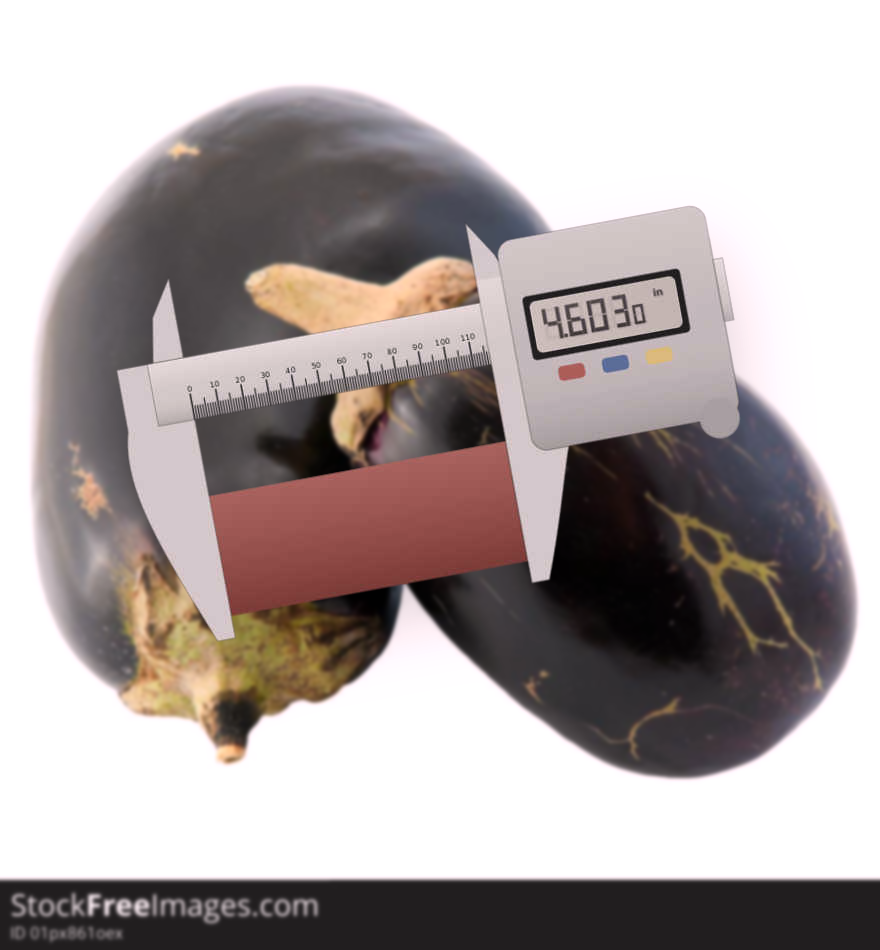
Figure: 4.6030 in
